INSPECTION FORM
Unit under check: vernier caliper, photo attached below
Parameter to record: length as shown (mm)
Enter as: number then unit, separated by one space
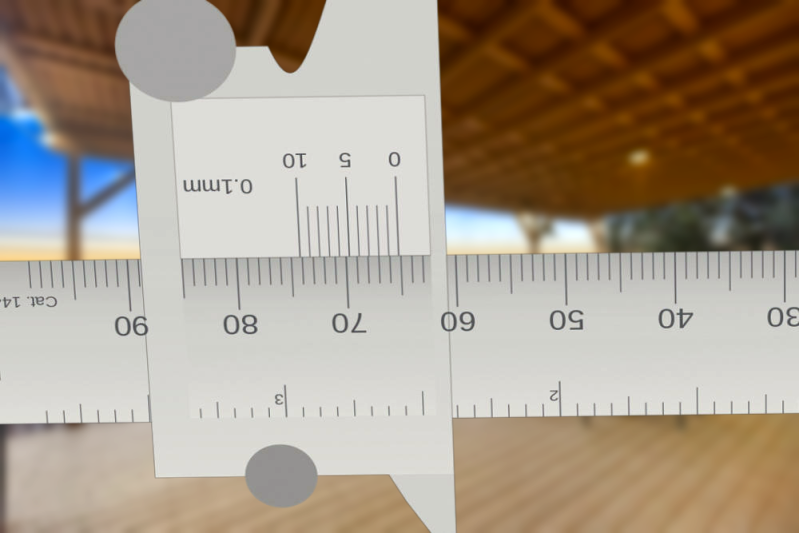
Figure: 65.2 mm
